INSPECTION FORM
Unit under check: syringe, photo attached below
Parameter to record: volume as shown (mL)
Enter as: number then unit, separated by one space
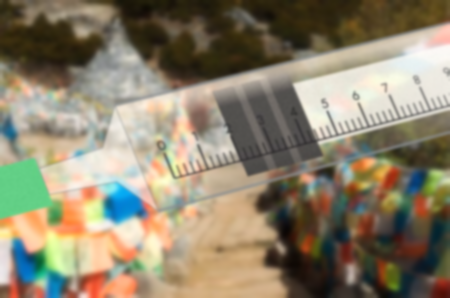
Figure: 2 mL
